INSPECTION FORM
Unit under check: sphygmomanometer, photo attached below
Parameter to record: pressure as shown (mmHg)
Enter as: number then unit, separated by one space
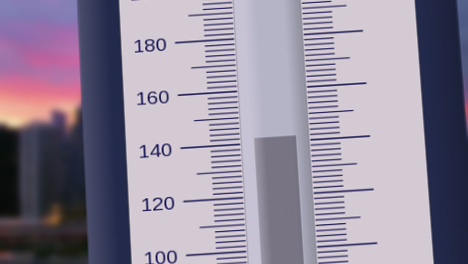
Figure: 142 mmHg
